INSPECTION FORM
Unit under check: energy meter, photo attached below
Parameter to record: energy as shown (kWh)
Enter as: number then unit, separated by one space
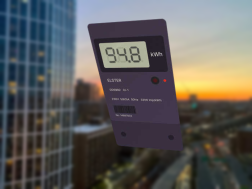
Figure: 94.8 kWh
